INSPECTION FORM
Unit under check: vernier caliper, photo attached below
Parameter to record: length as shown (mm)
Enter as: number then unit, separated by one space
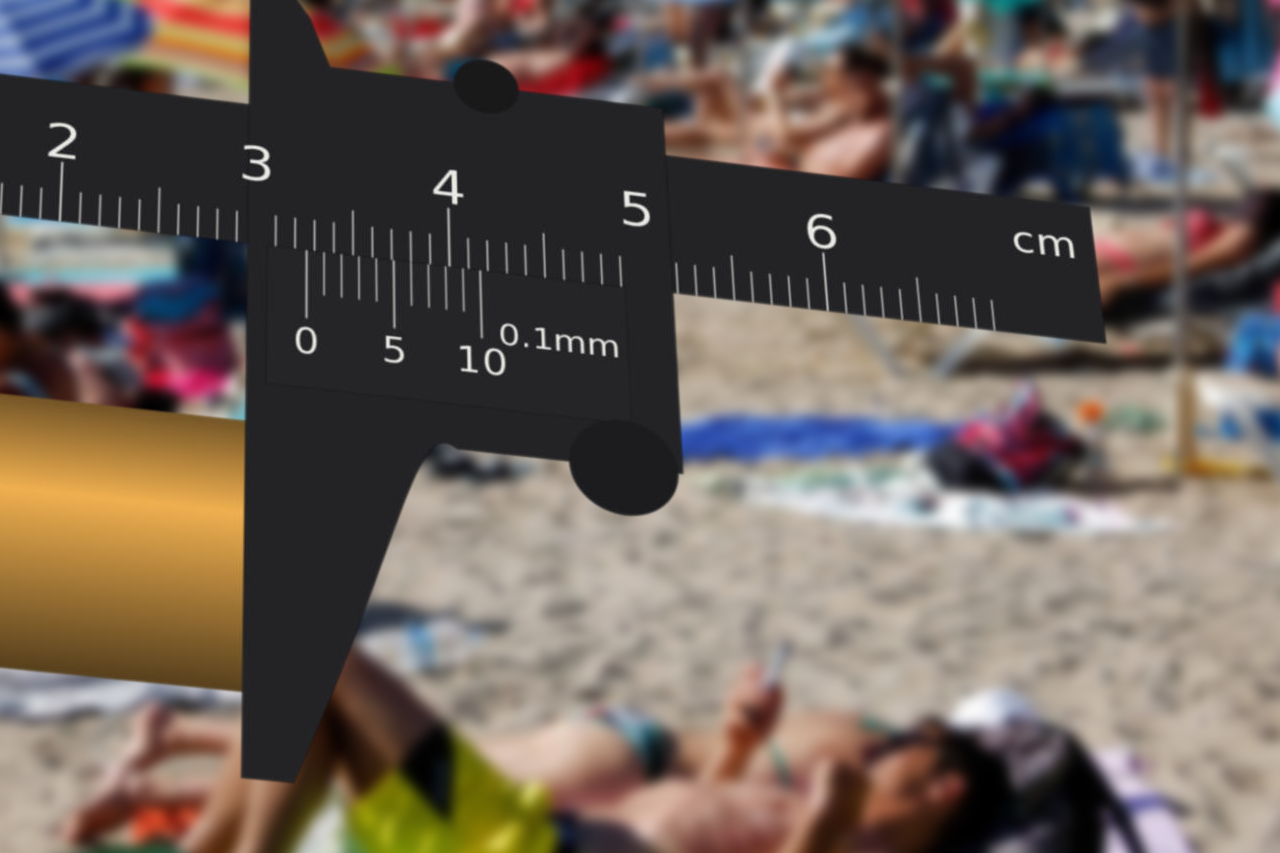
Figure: 32.6 mm
